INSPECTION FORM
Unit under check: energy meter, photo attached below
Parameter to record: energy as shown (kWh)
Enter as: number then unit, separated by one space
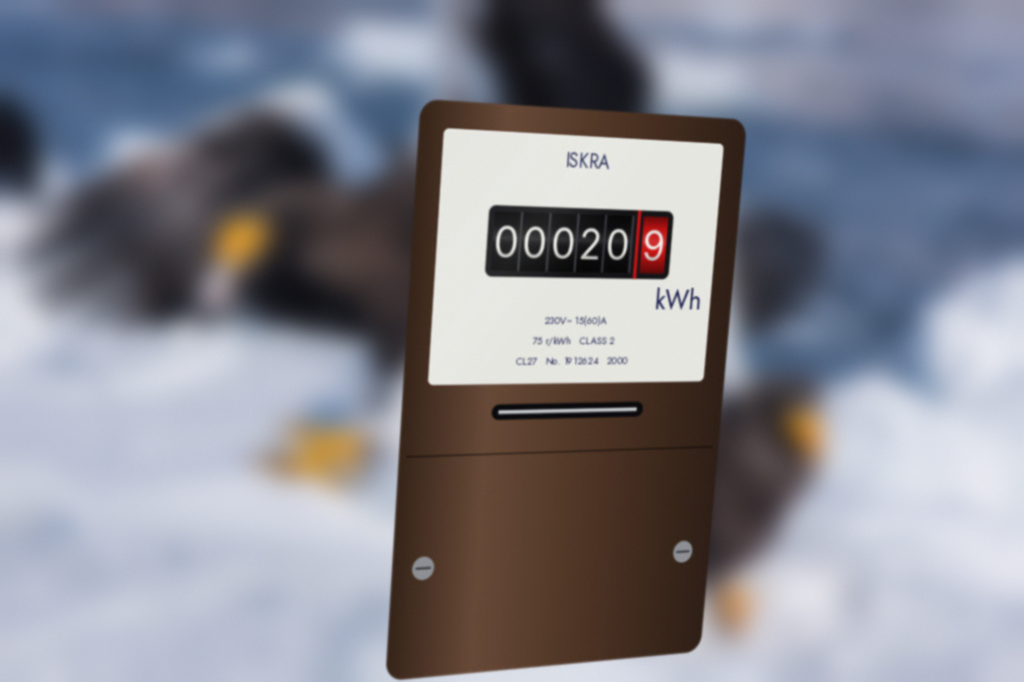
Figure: 20.9 kWh
